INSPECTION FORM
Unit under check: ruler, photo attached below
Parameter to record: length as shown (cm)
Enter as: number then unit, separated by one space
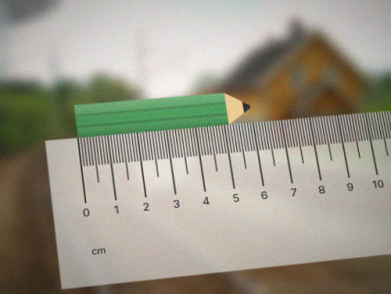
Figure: 6 cm
